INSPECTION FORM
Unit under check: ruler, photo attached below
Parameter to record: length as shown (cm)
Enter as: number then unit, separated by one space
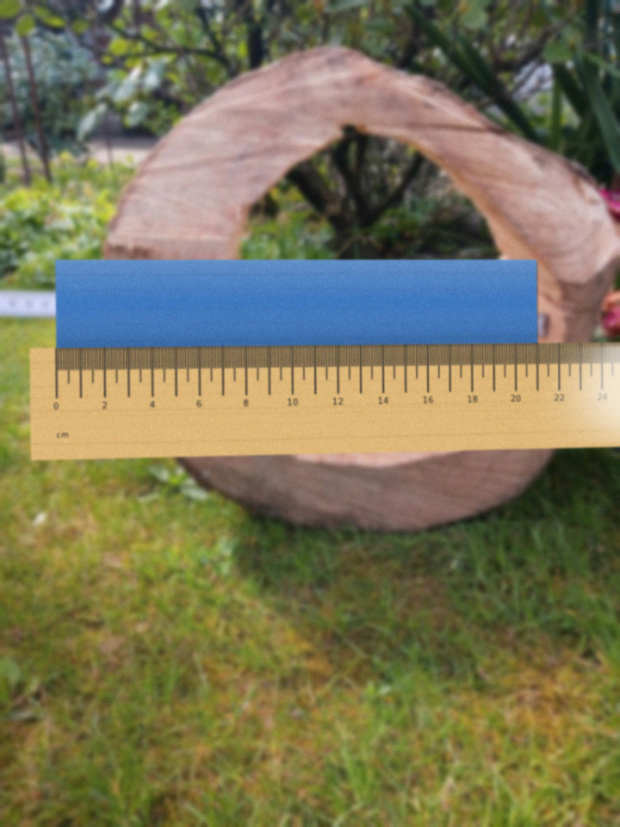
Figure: 21 cm
